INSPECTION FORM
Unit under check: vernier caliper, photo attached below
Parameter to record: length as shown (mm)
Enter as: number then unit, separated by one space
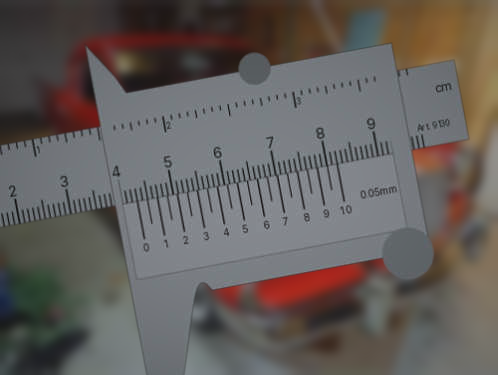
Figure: 43.0 mm
